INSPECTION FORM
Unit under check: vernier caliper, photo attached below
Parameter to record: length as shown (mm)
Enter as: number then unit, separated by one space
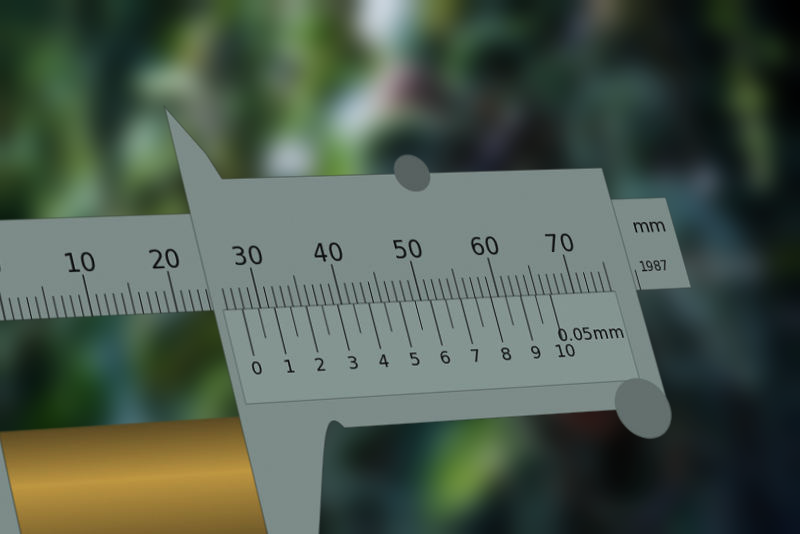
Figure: 27.8 mm
